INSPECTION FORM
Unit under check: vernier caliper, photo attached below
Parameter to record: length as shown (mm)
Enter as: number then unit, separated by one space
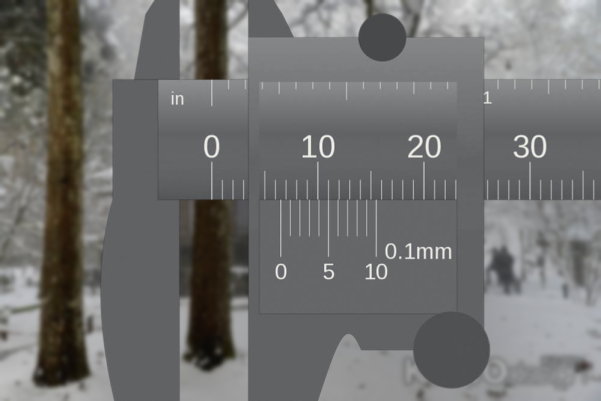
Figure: 6.5 mm
